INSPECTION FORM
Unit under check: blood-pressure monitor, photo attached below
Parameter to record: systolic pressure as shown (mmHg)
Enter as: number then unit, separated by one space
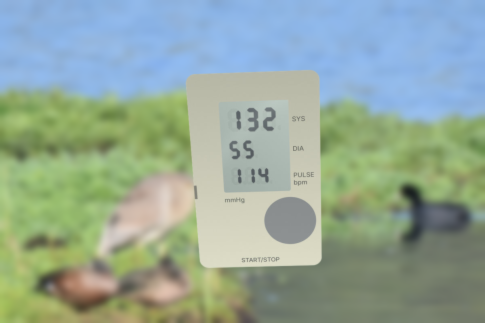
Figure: 132 mmHg
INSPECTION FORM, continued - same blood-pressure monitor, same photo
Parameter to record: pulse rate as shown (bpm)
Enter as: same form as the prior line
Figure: 114 bpm
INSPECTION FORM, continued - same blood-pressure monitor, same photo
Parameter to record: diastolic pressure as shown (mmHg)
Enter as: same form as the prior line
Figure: 55 mmHg
